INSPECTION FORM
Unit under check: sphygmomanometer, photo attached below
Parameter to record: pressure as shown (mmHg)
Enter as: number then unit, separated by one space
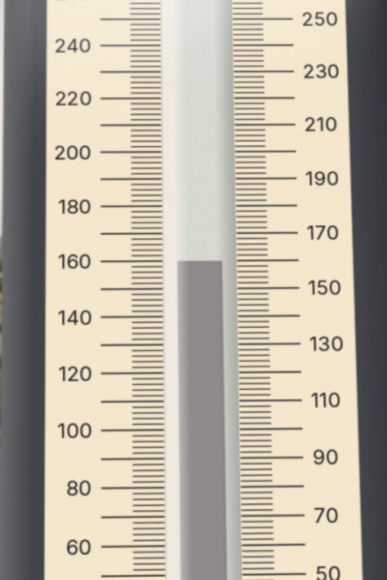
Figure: 160 mmHg
